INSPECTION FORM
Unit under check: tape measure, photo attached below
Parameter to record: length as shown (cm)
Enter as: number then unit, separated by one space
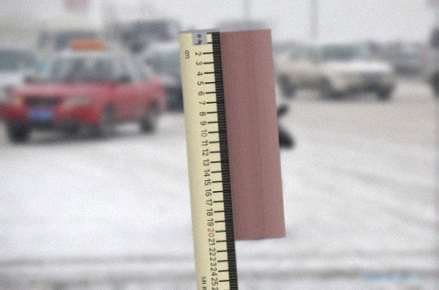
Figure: 21 cm
